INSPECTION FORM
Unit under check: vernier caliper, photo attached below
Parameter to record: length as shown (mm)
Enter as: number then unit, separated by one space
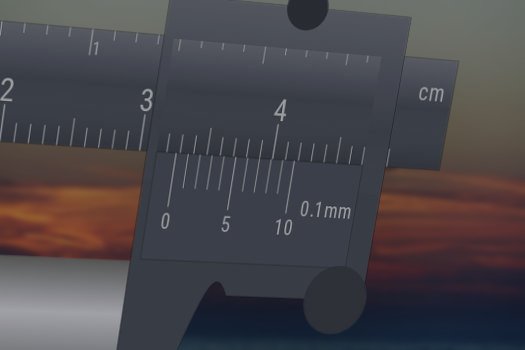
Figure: 32.7 mm
